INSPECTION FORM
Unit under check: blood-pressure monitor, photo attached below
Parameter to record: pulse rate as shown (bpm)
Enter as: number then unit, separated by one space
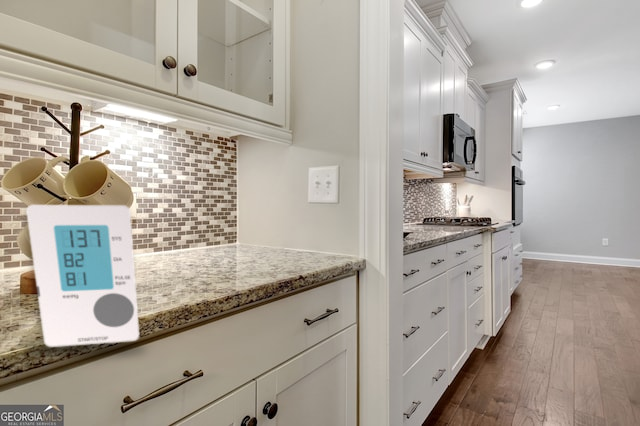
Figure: 81 bpm
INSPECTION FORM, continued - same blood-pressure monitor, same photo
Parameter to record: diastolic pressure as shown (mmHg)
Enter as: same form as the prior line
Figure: 82 mmHg
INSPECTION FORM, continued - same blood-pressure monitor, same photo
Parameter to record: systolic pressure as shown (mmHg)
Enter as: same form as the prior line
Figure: 137 mmHg
